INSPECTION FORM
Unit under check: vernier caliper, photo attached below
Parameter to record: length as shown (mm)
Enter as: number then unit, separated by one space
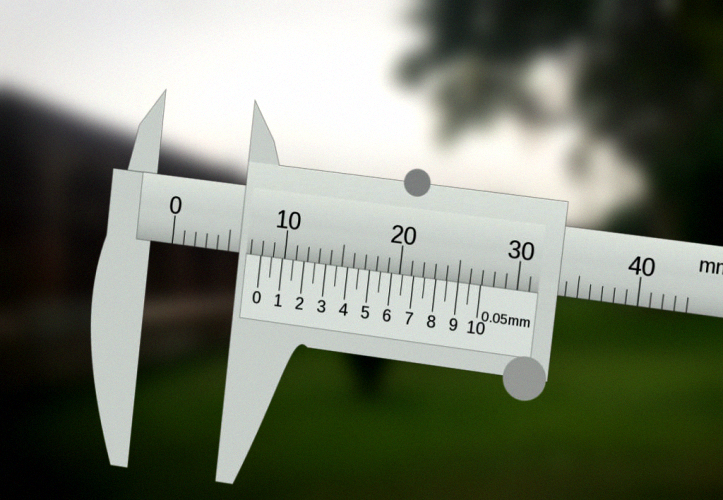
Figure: 7.9 mm
